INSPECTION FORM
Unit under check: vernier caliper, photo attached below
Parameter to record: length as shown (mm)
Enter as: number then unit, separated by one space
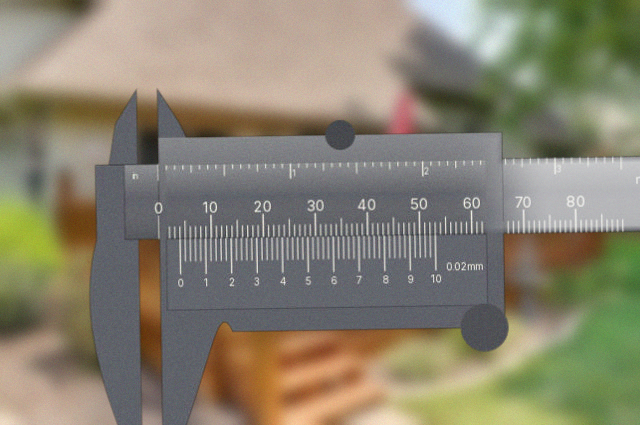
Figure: 4.0 mm
